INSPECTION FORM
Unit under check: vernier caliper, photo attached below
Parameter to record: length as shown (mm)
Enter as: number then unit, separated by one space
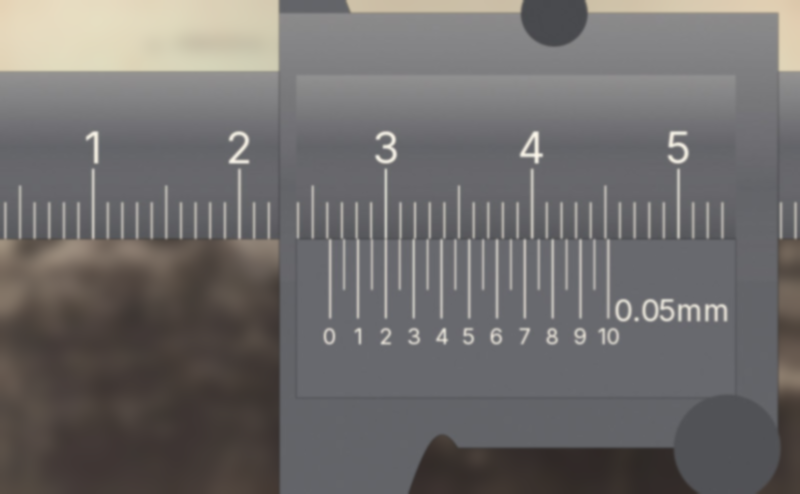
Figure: 26.2 mm
